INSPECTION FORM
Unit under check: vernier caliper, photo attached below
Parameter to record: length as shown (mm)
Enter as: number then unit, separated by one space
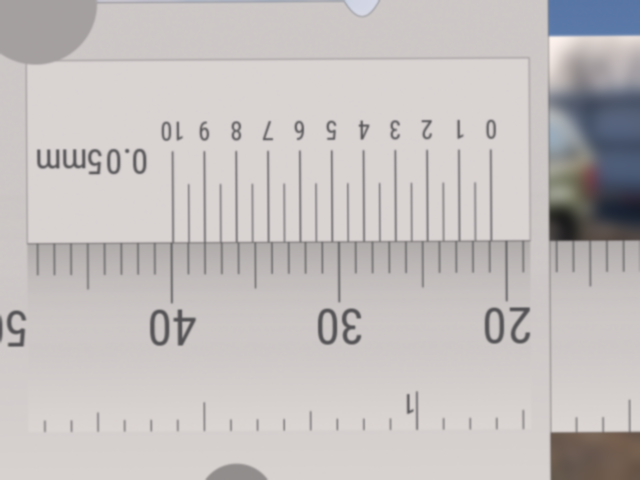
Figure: 20.9 mm
